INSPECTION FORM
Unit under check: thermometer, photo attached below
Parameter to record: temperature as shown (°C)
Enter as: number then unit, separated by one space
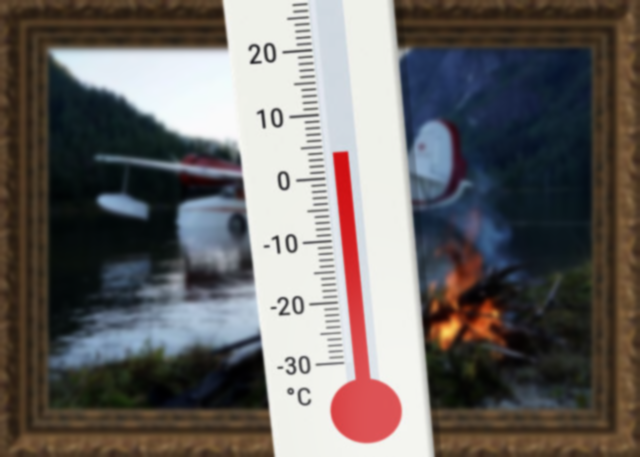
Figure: 4 °C
